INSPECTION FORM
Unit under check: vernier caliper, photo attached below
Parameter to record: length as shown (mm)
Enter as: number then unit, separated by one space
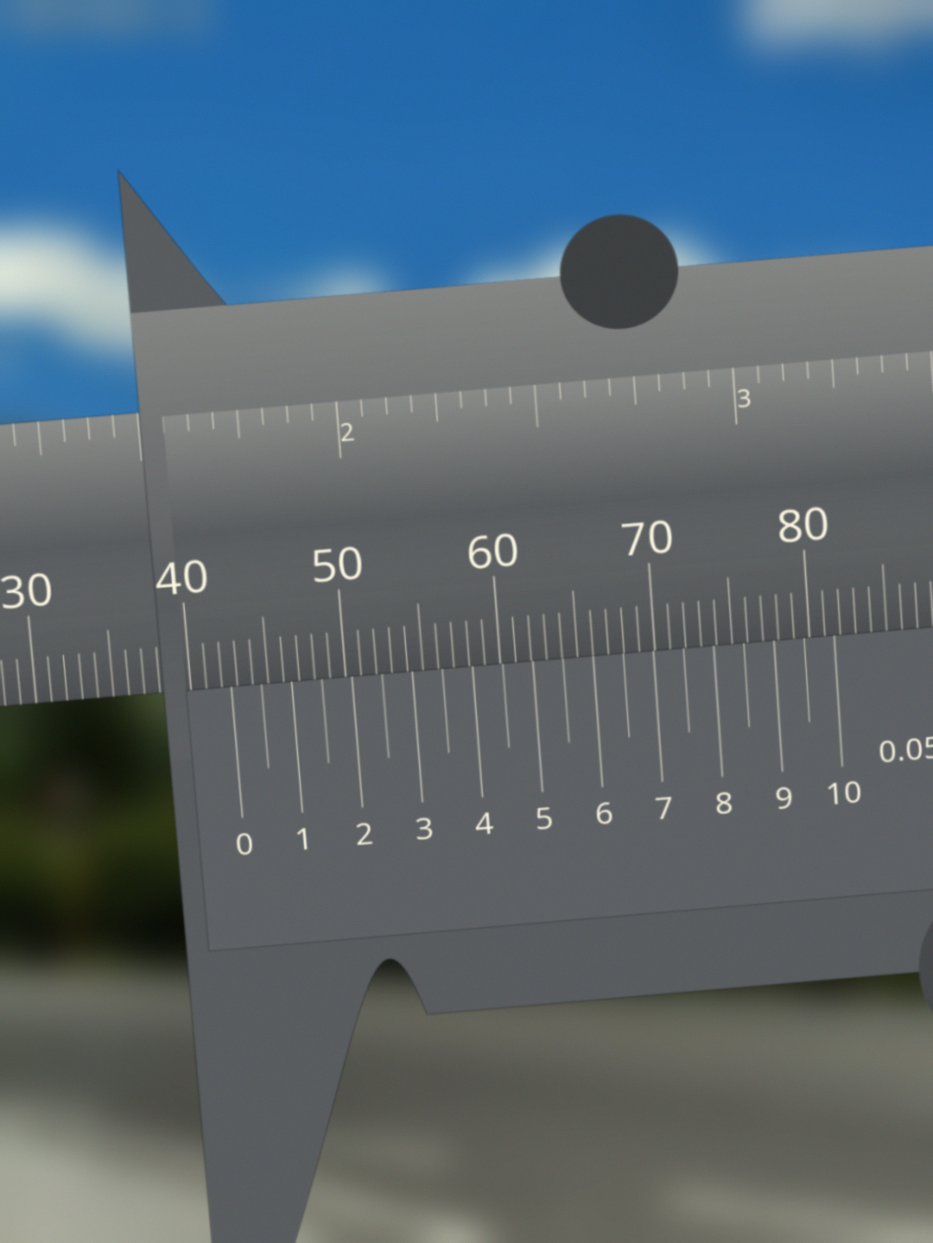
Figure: 42.6 mm
